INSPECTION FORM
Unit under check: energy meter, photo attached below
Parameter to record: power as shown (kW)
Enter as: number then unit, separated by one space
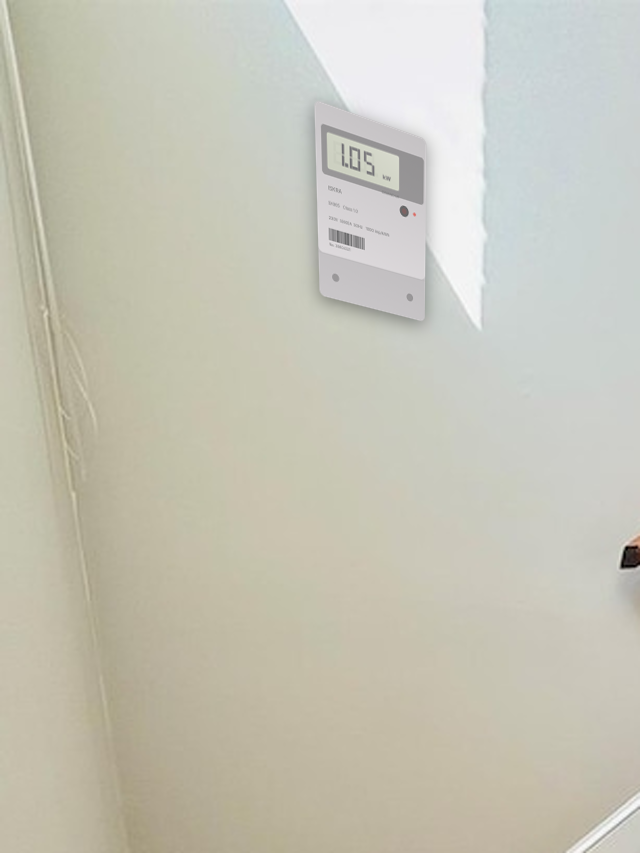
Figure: 1.05 kW
